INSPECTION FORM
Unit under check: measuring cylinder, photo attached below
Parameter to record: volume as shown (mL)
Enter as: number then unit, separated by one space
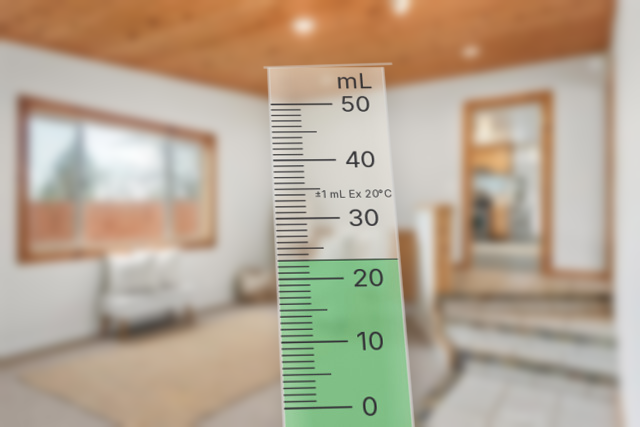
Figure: 23 mL
